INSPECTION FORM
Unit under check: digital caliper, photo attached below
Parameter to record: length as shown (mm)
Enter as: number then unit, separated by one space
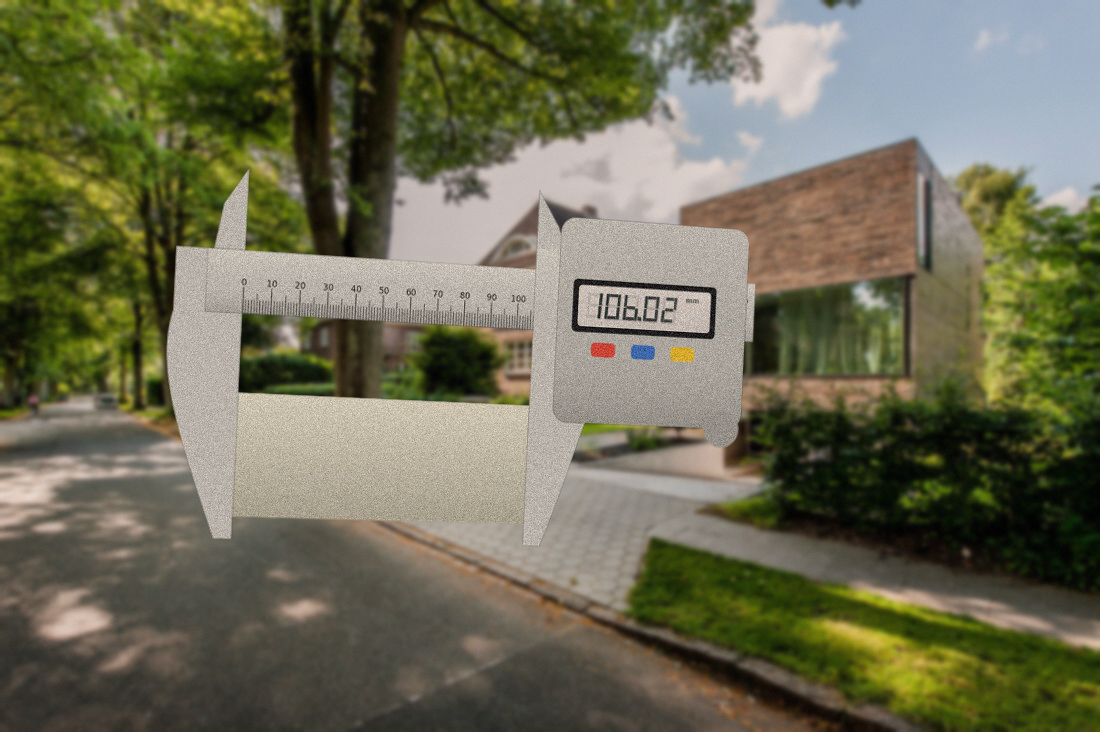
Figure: 106.02 mm
